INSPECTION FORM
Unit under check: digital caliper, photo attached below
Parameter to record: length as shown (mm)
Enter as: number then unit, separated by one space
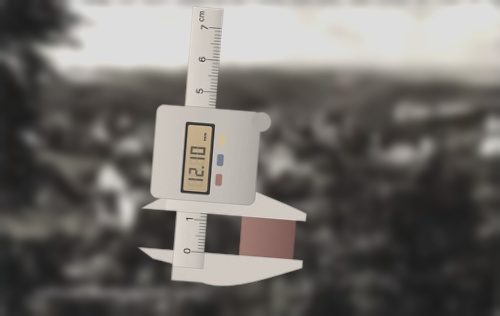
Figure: 12.10 mm
